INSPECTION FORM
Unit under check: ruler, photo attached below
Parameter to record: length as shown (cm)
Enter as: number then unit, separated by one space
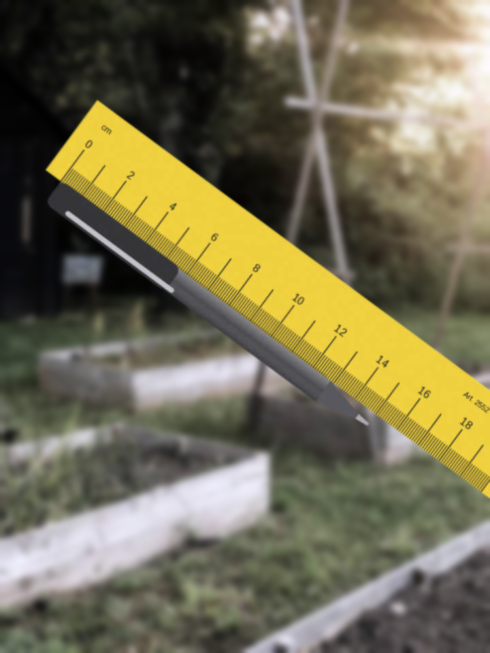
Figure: 15 cm
